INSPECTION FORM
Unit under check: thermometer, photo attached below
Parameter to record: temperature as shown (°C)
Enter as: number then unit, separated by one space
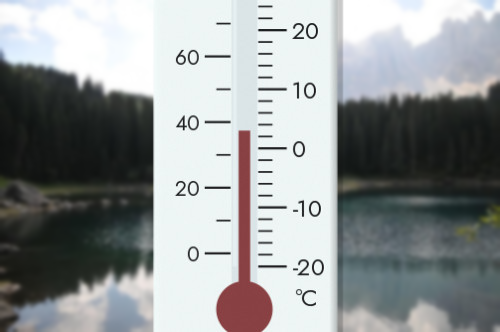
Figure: 3 °C
